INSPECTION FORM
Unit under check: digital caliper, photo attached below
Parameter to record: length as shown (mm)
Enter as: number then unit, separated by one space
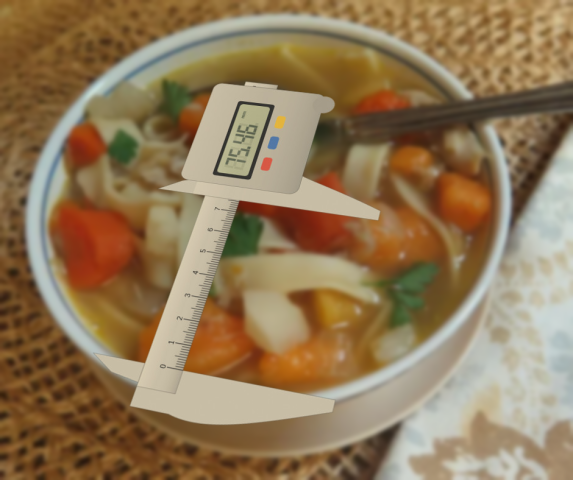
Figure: 75.46 mm
